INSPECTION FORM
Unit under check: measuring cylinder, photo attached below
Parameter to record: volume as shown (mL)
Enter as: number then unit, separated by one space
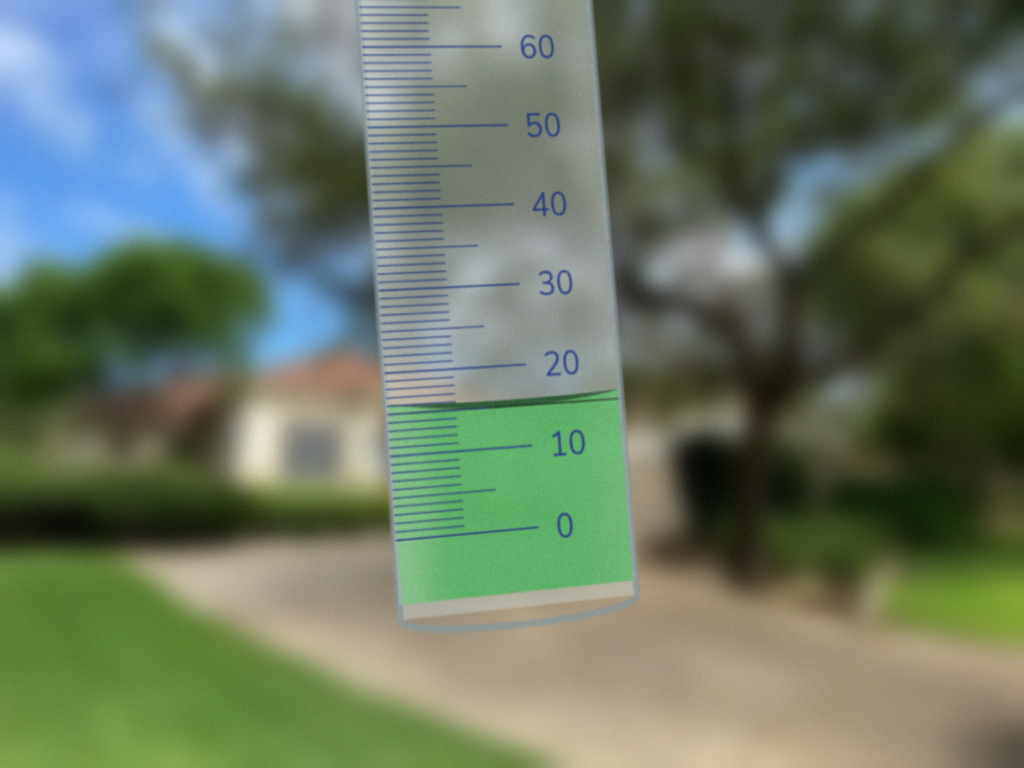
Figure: 15 mL
